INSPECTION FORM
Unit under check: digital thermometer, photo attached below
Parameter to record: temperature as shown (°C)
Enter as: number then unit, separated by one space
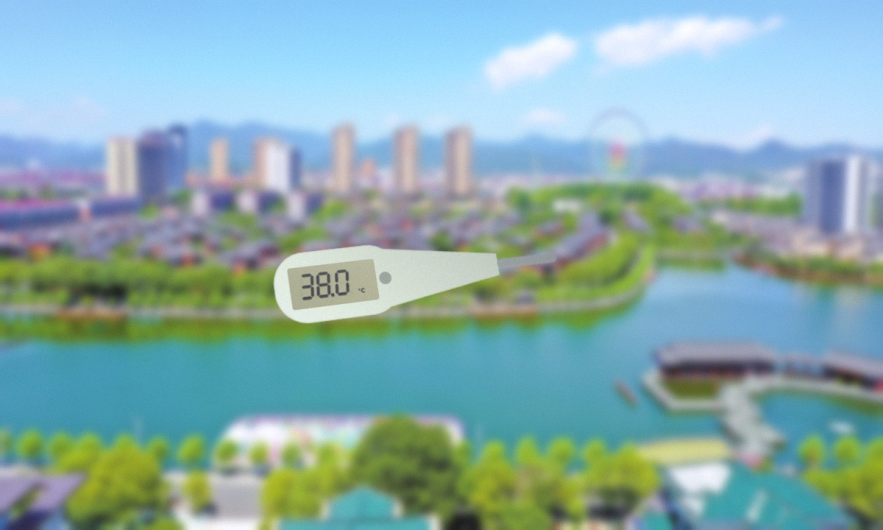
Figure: 38.0 °C
